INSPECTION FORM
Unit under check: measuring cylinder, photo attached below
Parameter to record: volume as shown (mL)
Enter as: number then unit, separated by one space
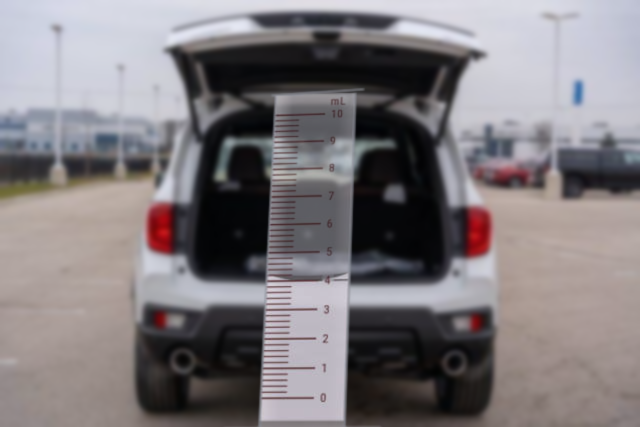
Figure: 4 mL
